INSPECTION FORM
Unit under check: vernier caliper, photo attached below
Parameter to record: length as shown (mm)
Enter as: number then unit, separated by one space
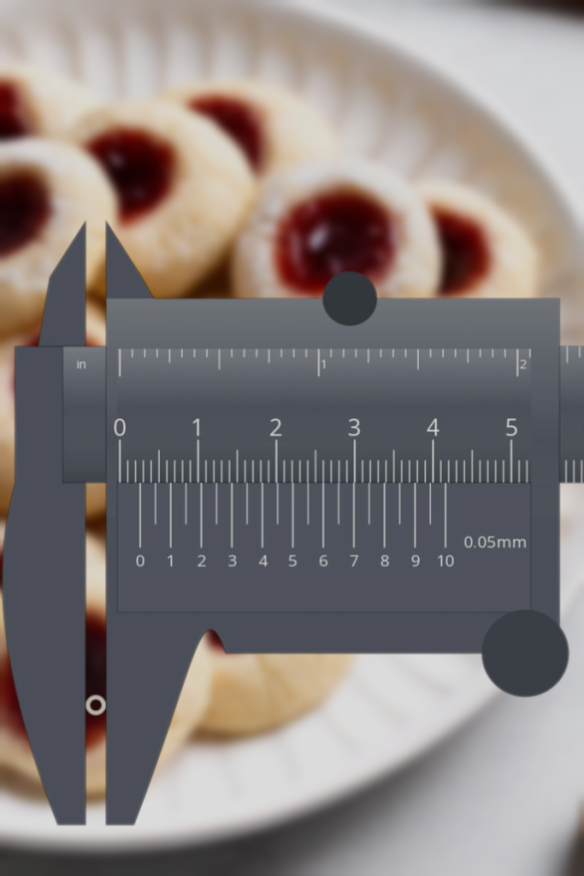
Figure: 2.6 mm
